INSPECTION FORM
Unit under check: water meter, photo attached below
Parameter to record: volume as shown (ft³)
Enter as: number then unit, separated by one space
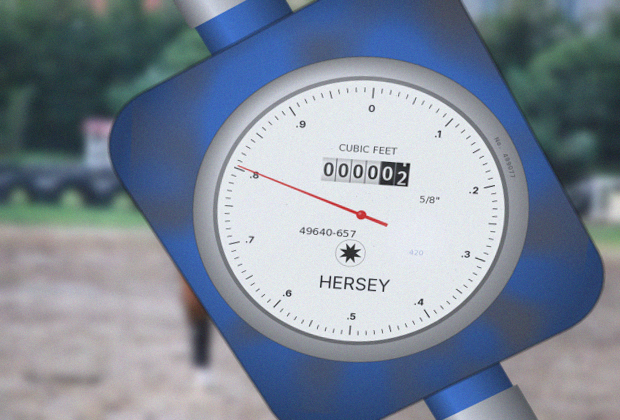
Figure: 1.80 ft³
